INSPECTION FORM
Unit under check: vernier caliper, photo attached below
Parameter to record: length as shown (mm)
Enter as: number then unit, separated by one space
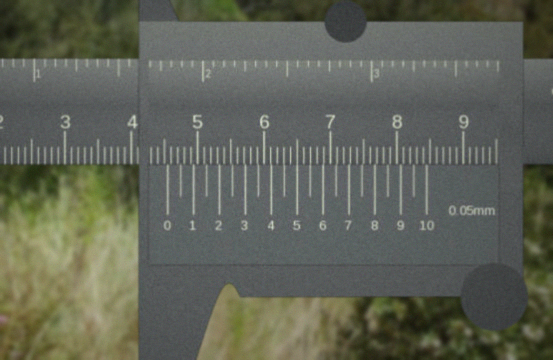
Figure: 45.5 mm
